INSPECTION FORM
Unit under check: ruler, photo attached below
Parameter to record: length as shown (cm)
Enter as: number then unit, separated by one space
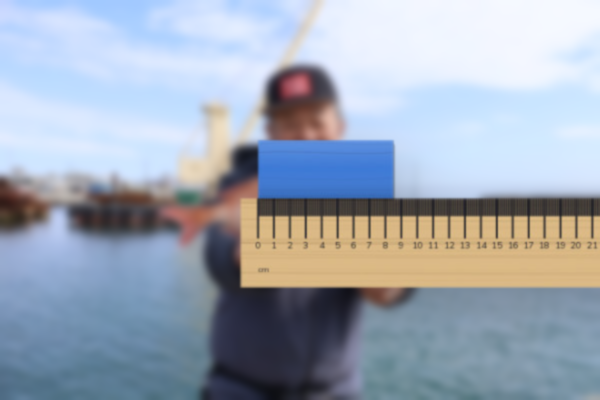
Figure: 8.5 cm
